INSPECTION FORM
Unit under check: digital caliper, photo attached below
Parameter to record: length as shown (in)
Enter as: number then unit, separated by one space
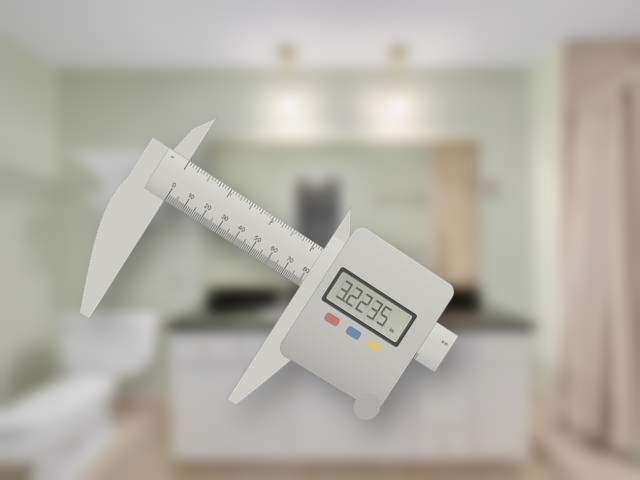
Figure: 3.2235 in
